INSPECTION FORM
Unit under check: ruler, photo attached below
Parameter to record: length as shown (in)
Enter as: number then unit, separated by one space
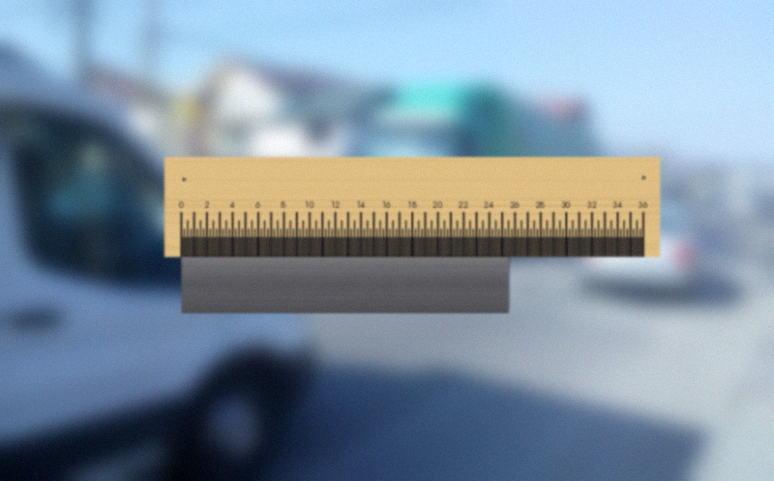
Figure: 25.5 in
